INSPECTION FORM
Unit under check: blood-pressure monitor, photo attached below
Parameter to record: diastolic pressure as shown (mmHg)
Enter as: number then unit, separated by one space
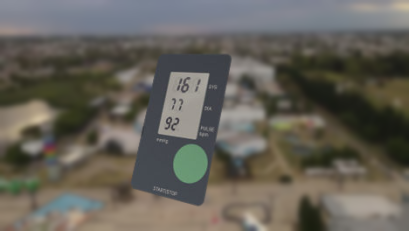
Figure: 77 mmHg
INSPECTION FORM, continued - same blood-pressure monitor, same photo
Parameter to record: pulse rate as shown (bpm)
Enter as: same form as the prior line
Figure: 92 bpm
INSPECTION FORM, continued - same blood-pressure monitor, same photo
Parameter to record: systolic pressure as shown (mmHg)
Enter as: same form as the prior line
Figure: 161 mmHg
